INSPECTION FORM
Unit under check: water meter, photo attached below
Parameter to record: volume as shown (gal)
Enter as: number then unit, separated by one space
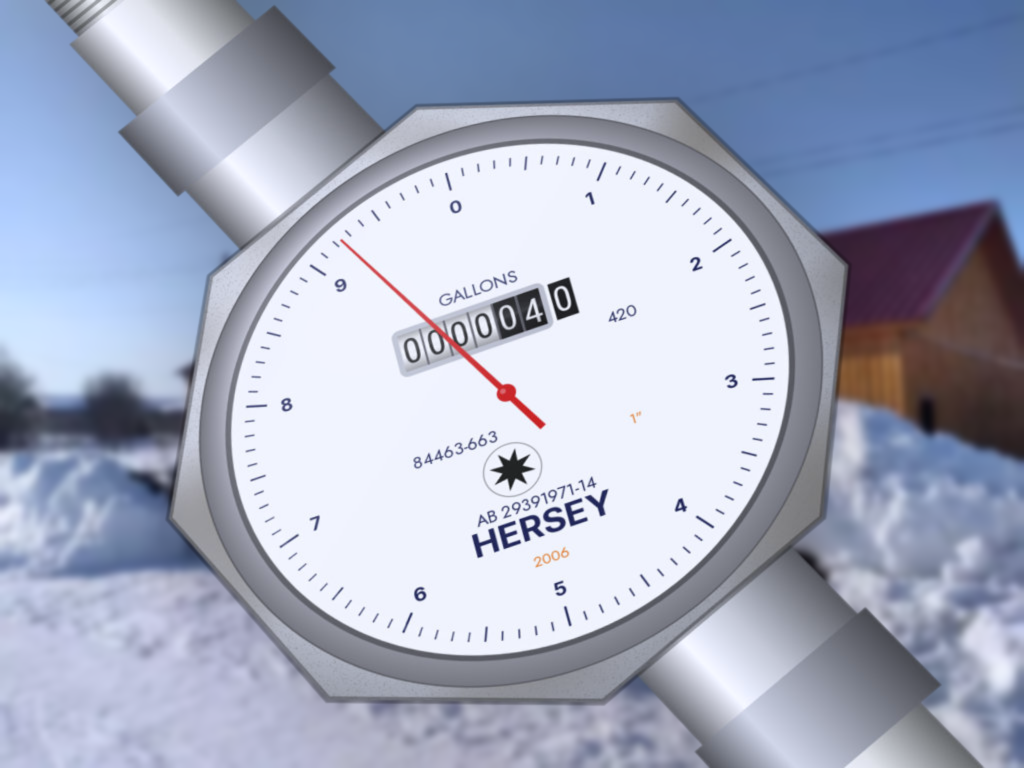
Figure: 39.2 gal
